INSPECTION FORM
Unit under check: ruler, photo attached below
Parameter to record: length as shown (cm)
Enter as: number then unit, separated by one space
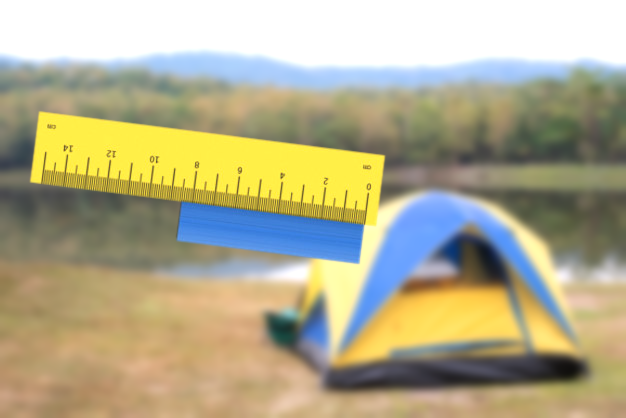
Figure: 8.5 cm
